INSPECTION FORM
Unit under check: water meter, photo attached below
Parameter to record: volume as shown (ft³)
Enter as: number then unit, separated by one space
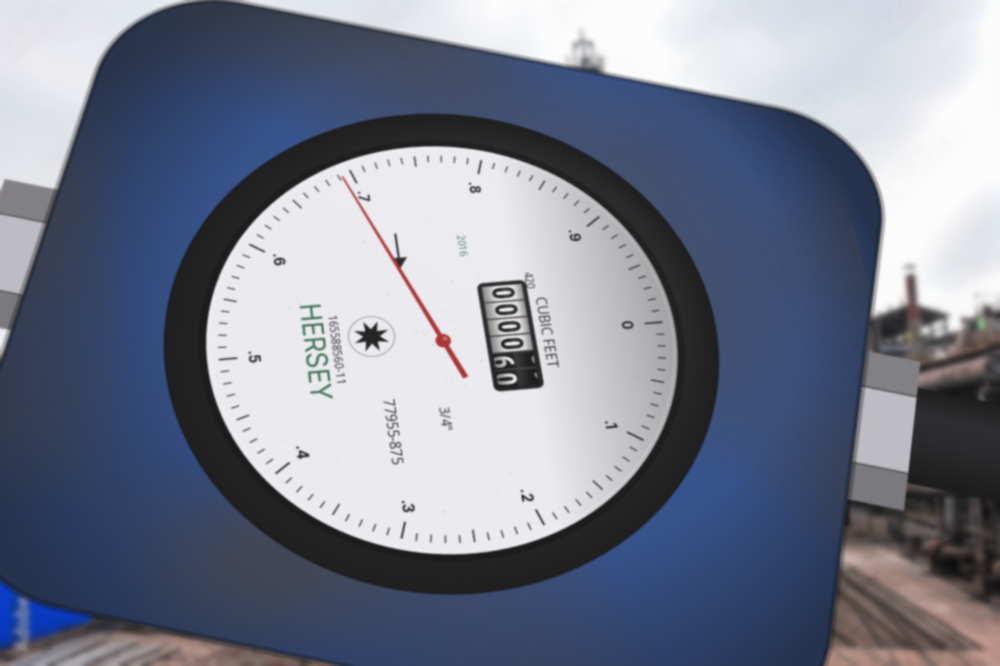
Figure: 59.69 ft³
